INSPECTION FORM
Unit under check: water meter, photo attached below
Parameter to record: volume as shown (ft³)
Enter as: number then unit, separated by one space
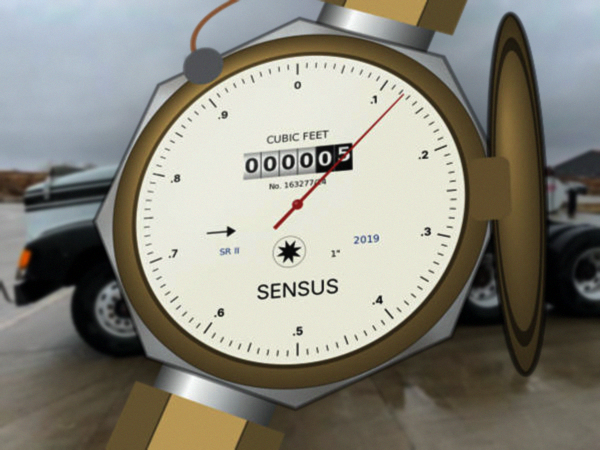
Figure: 5.12 ft³
